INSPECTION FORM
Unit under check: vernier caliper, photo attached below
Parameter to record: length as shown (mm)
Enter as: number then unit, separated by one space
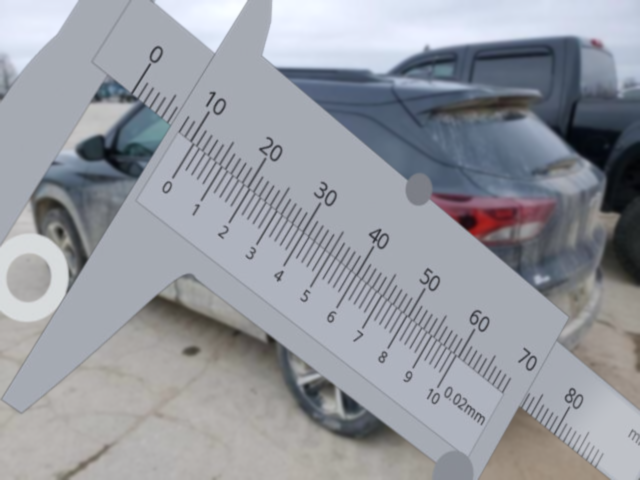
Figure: 10.5 mm
